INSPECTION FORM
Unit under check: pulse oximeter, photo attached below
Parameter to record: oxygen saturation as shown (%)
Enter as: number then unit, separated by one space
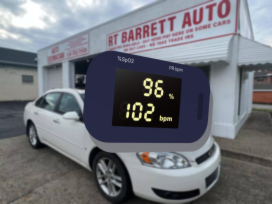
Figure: 96 %
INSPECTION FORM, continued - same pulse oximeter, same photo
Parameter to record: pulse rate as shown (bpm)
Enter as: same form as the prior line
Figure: 102 bpm
